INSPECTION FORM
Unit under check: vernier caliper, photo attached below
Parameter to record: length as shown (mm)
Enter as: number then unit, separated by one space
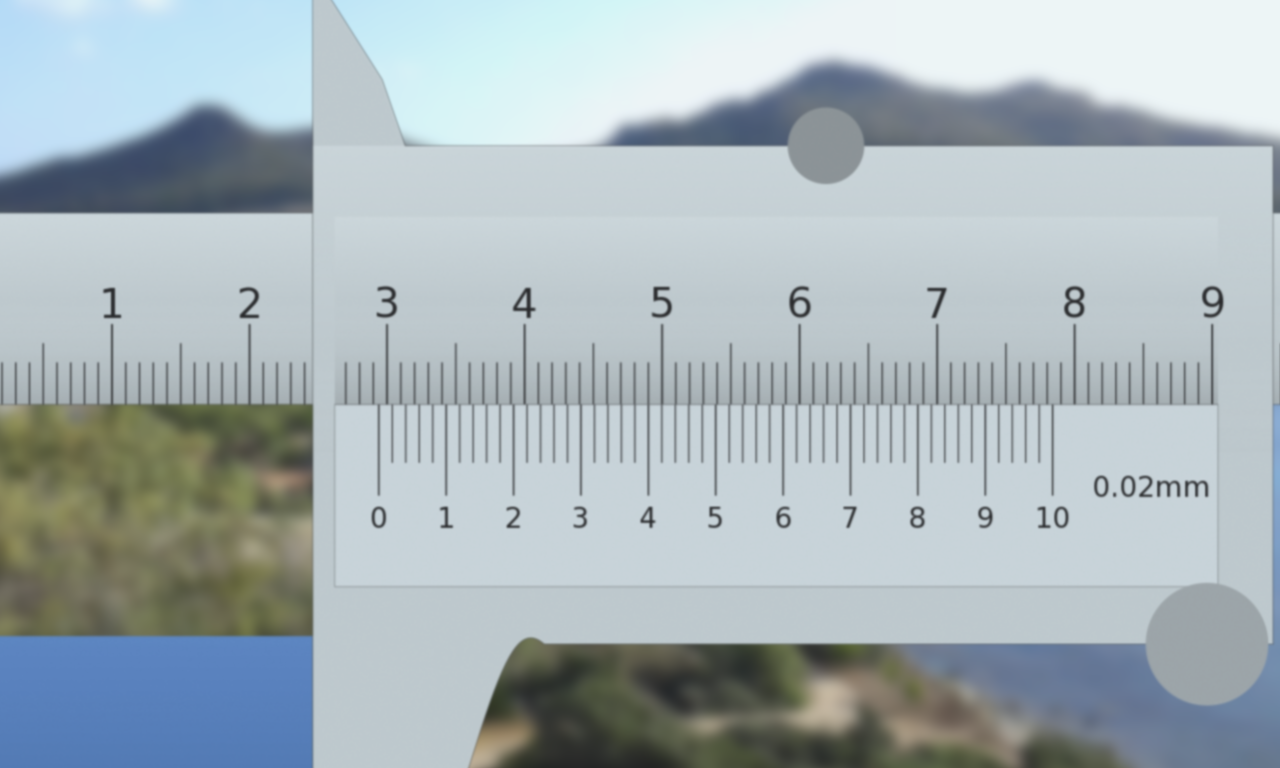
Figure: 29.4 mm
